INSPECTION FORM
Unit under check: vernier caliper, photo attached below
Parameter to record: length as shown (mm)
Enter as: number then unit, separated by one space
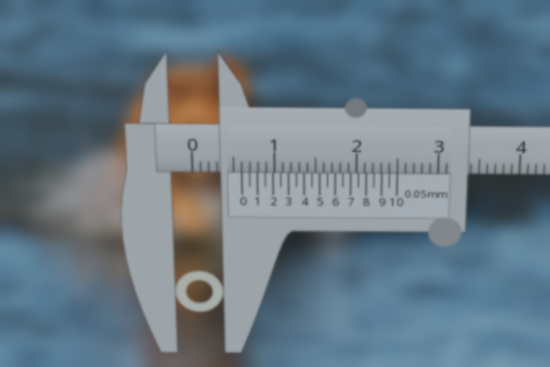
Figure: 6.0 mm
